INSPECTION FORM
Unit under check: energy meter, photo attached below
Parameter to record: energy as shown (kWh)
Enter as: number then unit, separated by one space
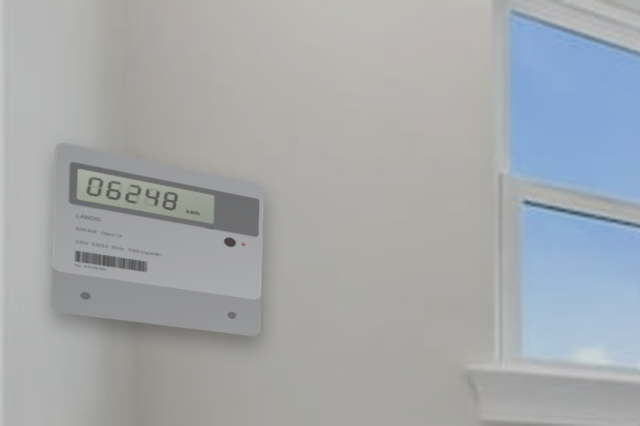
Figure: 6248 kWh
